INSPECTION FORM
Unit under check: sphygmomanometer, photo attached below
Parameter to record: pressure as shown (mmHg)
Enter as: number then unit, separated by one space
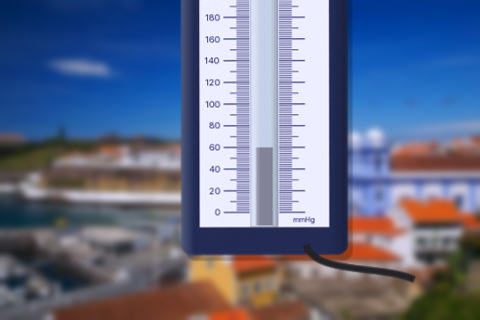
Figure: 60 mmHg
